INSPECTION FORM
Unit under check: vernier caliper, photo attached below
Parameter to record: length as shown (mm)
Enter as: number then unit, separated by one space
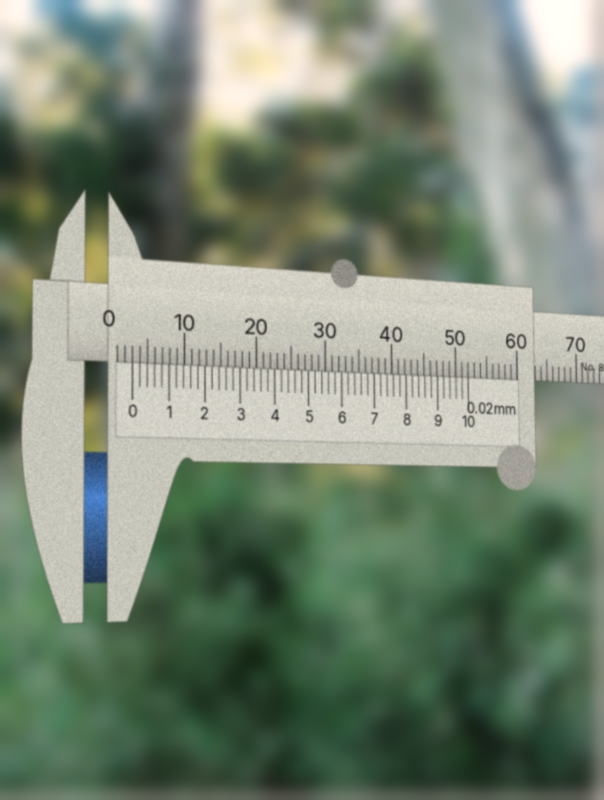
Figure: 3.0 mm
